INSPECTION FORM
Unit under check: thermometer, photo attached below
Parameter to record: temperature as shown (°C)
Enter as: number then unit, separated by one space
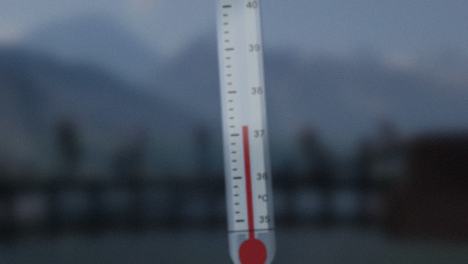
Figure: 37.2 °C
